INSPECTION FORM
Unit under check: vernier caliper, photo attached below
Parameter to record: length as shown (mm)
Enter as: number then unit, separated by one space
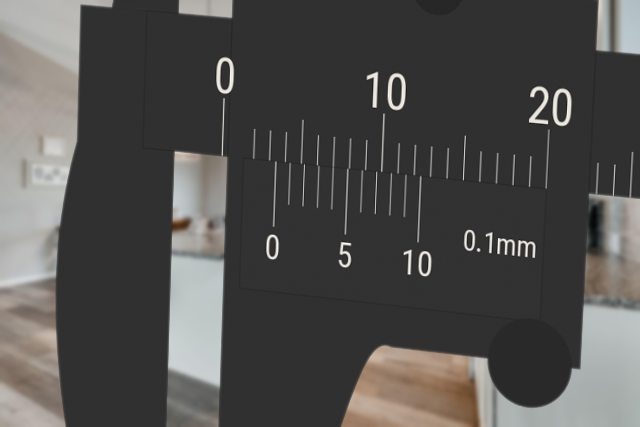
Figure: 3.4 mm
